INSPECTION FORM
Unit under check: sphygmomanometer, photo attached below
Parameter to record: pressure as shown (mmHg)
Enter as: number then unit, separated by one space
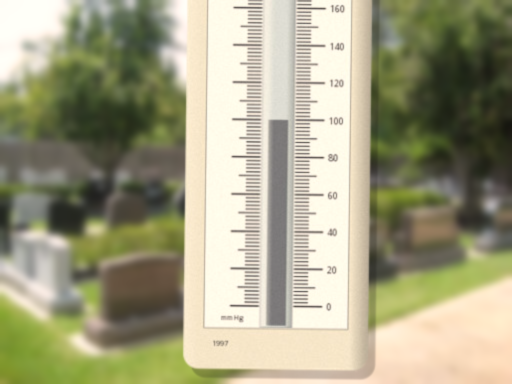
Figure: 100 mmHg
